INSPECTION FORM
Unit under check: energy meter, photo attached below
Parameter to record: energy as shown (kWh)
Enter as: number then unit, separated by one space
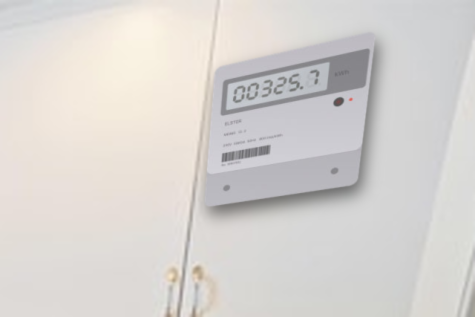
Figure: 325.7 kWh
